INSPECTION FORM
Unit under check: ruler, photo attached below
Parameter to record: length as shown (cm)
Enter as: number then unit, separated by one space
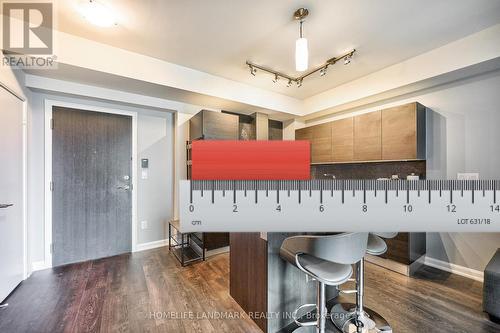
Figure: 5.5 cm
